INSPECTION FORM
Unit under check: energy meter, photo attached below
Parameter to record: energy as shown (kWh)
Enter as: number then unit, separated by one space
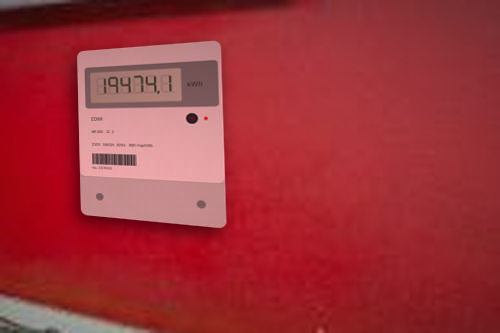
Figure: 19474.1 kWh
